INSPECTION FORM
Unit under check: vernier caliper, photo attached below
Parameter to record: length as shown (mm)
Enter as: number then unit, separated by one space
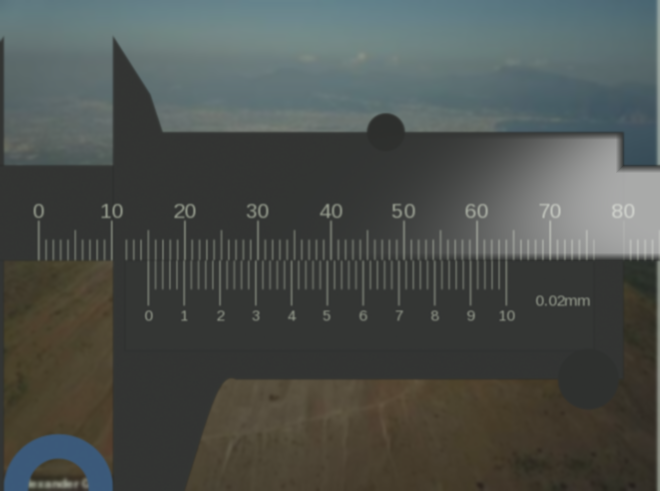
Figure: 15.0 mm
